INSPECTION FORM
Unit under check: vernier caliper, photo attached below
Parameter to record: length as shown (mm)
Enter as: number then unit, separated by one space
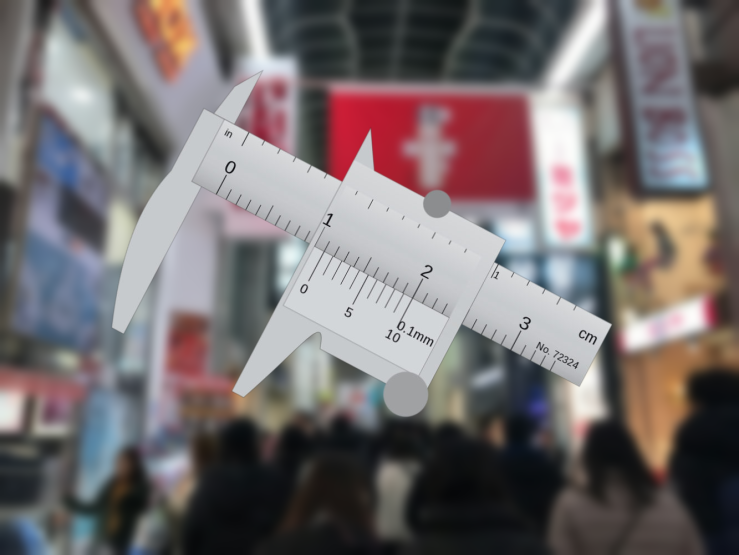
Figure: 11.0 mm
